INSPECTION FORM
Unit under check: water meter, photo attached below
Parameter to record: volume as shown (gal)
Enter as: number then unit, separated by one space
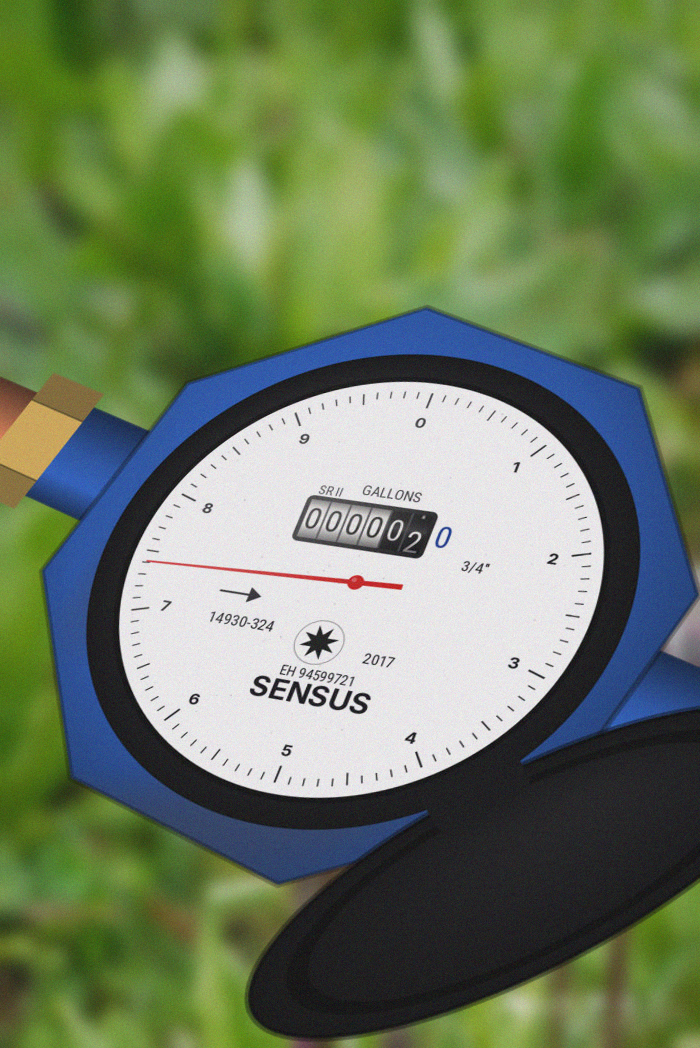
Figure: 17.4 gal
